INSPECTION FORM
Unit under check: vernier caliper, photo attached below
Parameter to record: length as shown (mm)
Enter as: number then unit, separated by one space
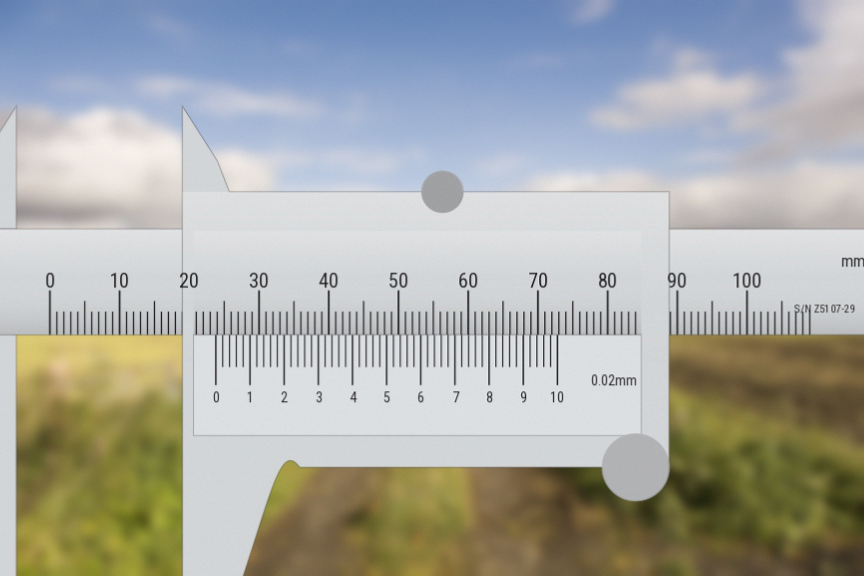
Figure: 23.8 mm
